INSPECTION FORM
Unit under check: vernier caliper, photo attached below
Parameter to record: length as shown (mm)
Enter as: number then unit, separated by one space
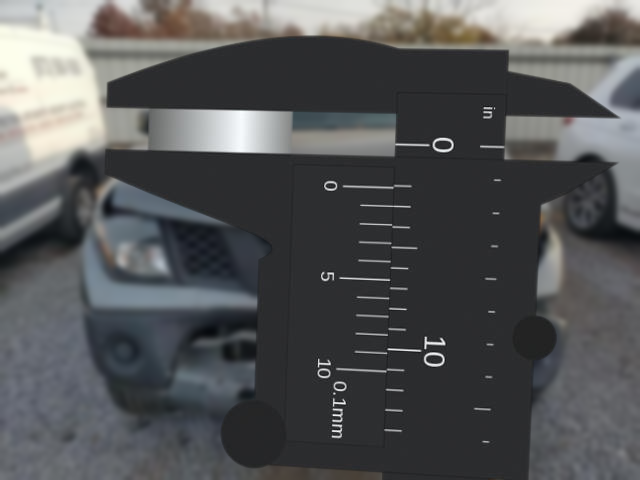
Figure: 2.1 mm
